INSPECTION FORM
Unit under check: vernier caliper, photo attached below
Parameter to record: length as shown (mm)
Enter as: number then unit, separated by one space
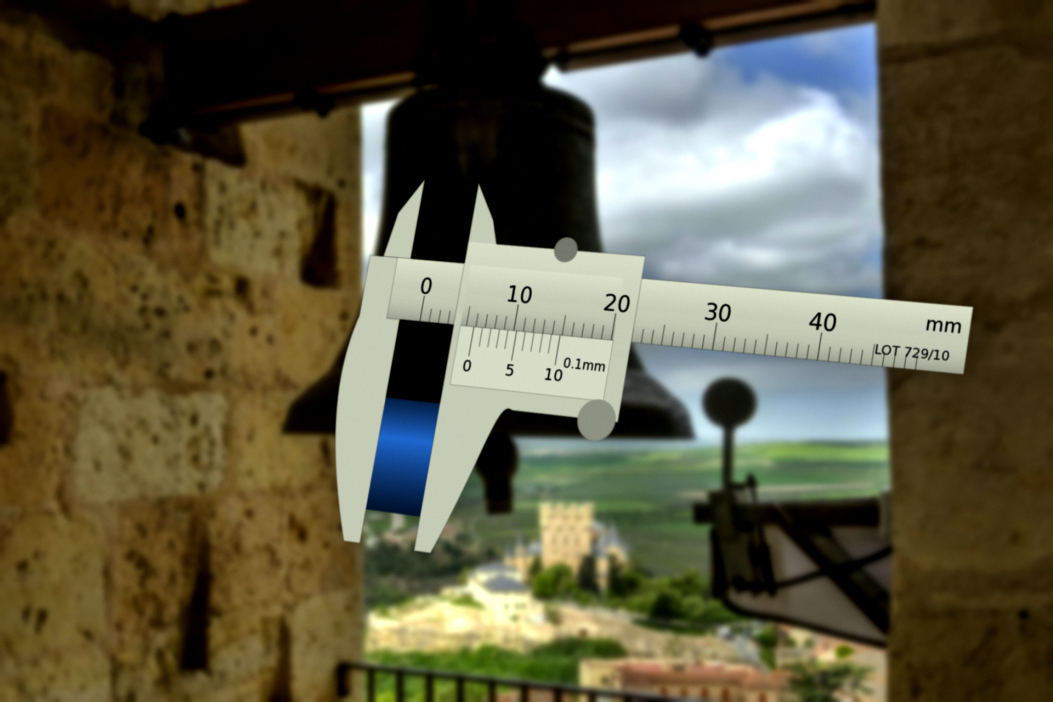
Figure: 5.8 mm
